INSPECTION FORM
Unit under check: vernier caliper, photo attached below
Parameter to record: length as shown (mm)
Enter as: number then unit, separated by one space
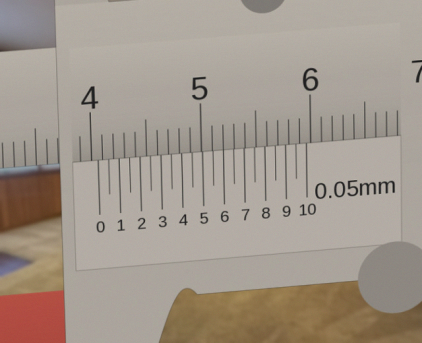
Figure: 40.6 mm
